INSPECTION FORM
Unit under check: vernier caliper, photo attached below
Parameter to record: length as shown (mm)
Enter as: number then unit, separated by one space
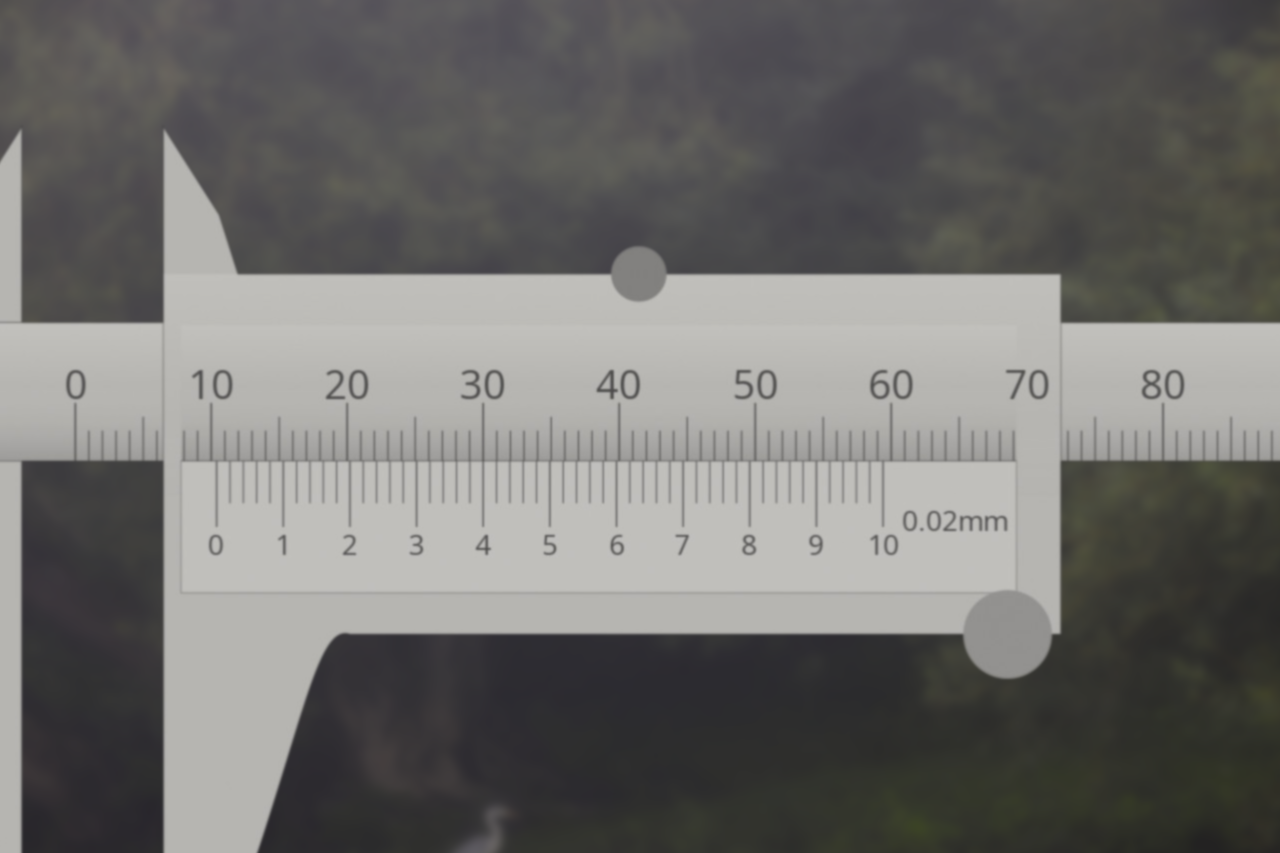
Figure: 10.4 mm
